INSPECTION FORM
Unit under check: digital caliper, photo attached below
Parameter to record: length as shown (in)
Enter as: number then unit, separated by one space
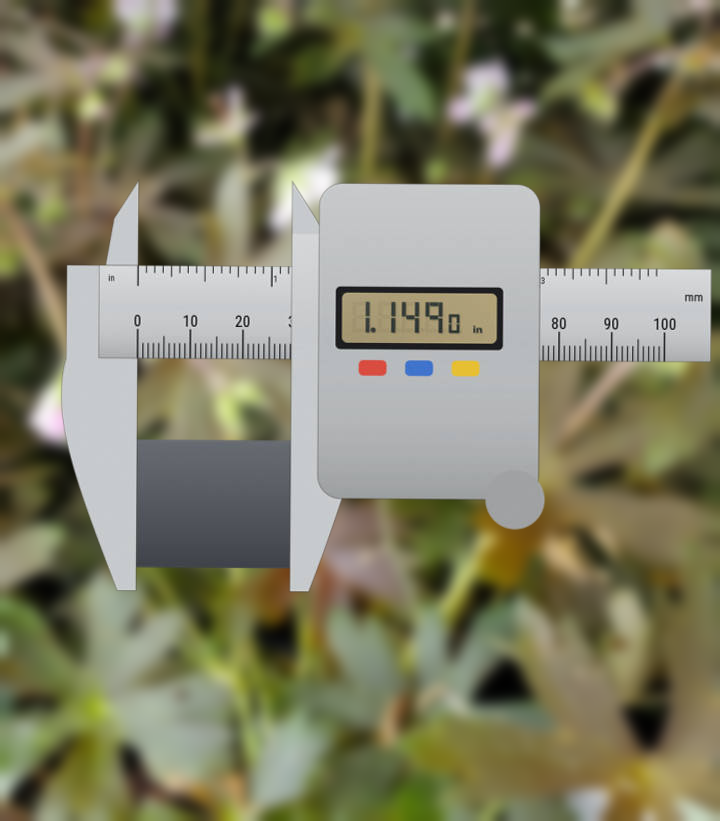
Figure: 1.1490 in
